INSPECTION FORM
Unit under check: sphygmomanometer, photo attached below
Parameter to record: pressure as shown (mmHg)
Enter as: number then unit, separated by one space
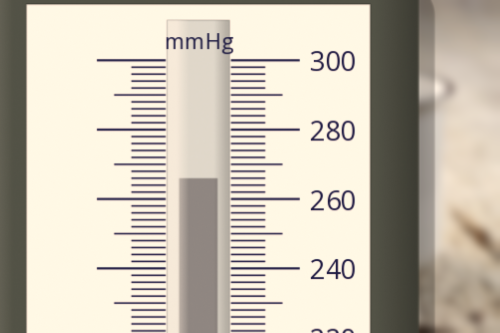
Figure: 266 mmHg
